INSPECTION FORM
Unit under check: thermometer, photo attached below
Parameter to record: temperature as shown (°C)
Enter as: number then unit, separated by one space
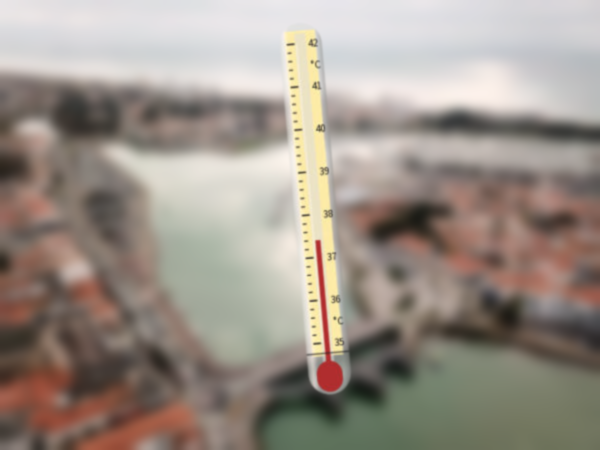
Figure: 37.4 °C
